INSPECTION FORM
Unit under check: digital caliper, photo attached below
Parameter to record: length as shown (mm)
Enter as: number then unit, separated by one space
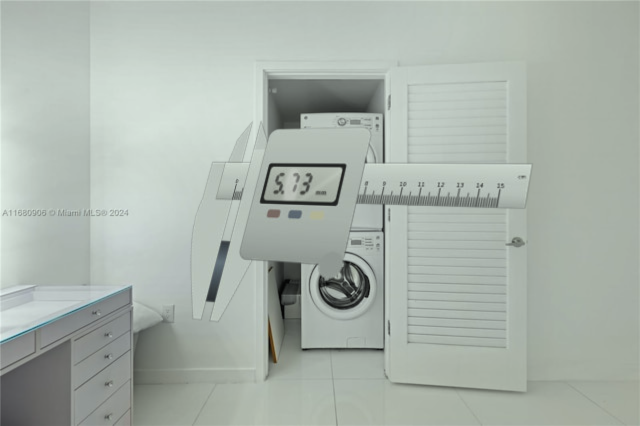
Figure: 5.73 mm
